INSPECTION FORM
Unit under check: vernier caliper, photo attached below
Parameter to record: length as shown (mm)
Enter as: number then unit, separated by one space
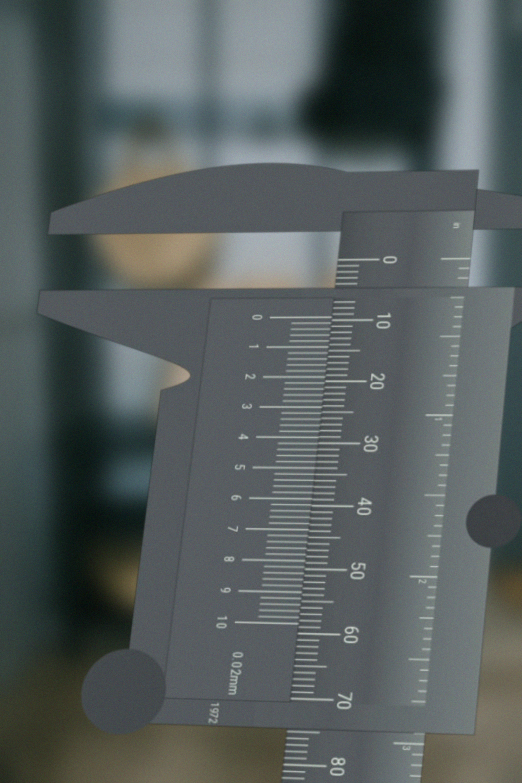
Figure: 9.5 mm
